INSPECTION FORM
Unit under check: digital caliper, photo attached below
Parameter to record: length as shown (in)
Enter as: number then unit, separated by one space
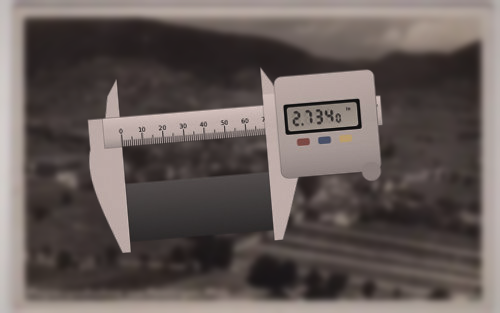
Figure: 2.7340 in
